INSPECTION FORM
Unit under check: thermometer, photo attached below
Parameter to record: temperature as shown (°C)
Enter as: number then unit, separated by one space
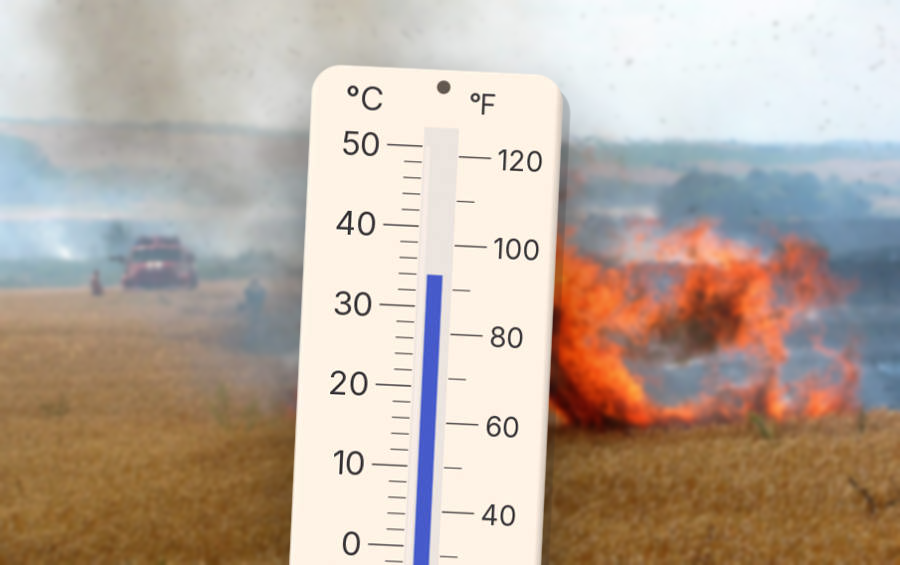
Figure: 34 °C
